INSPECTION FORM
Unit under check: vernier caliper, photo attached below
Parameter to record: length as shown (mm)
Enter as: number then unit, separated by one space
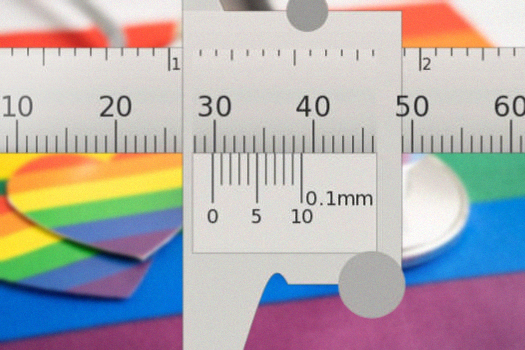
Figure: 29.8 mm
